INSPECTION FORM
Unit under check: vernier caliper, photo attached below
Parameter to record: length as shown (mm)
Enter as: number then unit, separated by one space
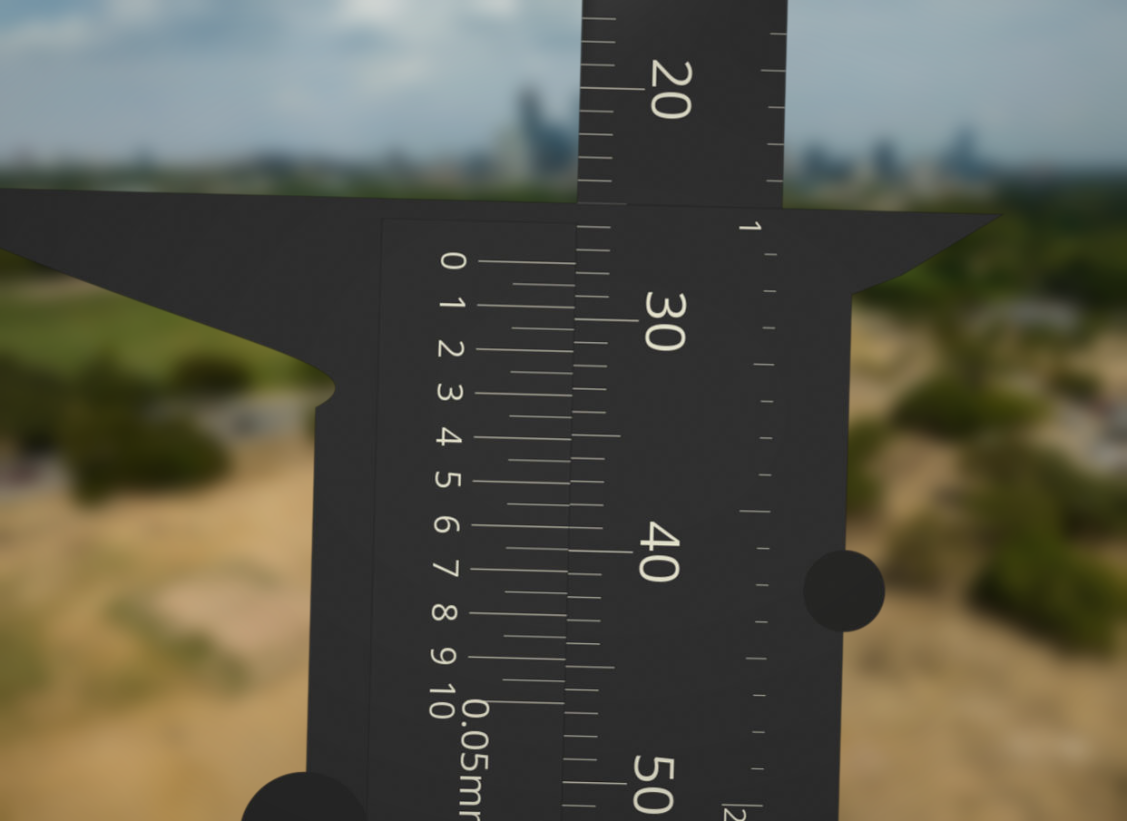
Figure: 27.60 mm
